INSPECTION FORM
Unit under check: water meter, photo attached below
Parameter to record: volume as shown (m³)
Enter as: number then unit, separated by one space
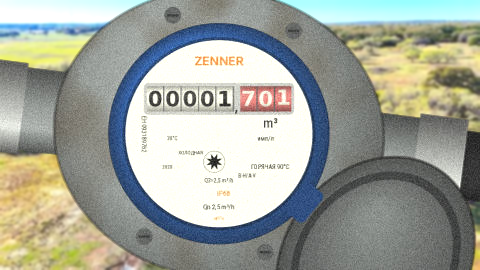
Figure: 1.701 m³
